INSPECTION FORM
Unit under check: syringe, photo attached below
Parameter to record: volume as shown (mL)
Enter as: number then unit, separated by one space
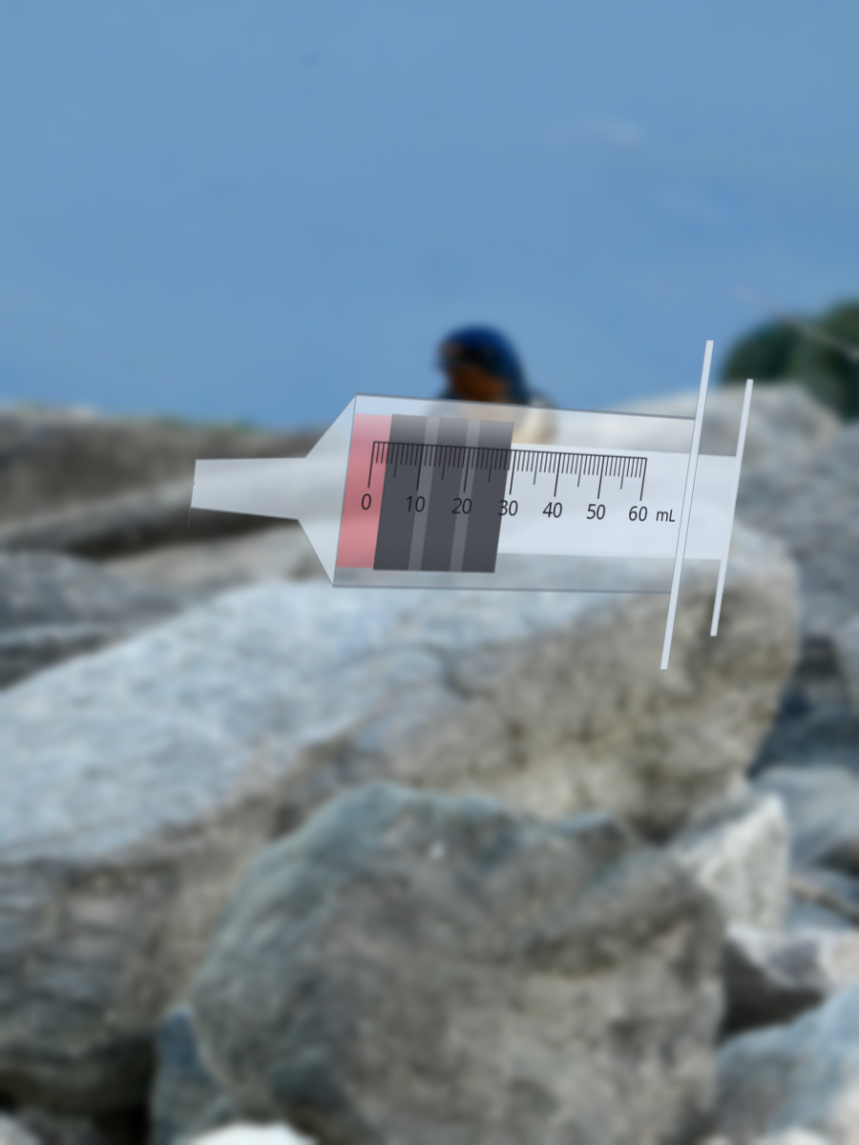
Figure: 3 mL
